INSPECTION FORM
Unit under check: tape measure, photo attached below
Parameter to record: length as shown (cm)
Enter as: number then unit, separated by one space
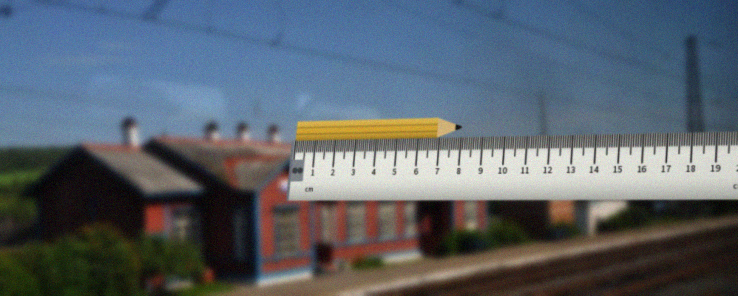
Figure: 8 cm
